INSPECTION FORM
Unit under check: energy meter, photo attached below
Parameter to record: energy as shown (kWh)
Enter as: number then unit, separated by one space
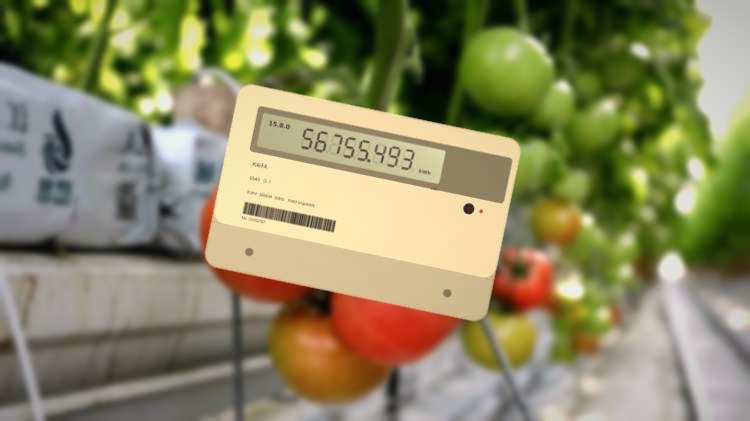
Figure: 56755.493 kWh
